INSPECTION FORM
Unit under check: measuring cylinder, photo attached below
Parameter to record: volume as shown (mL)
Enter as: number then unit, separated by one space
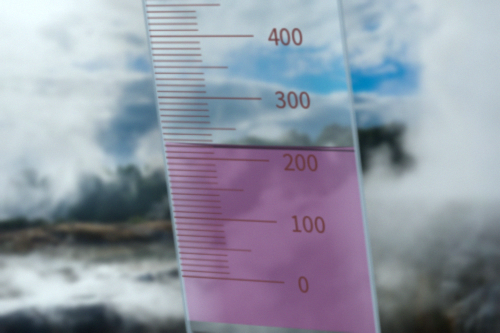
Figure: 220 mL
